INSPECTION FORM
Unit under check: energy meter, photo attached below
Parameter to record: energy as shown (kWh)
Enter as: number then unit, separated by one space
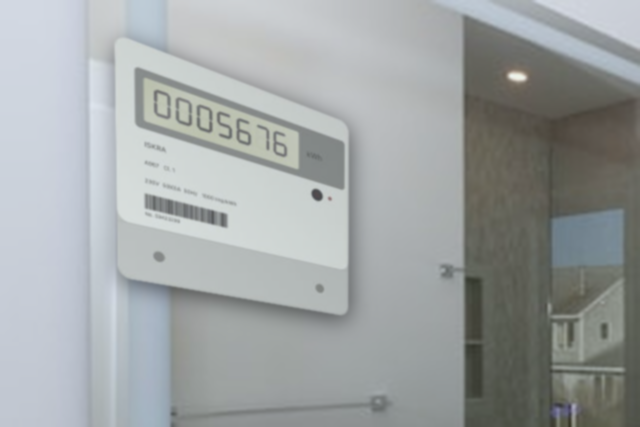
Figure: 5676 kWh
